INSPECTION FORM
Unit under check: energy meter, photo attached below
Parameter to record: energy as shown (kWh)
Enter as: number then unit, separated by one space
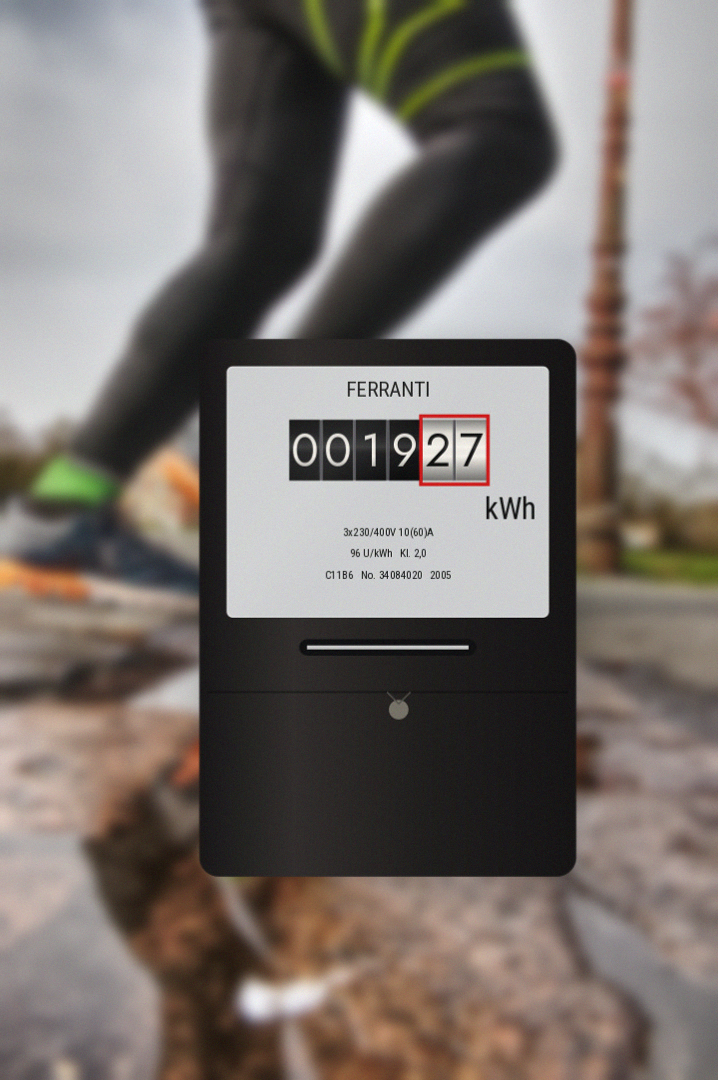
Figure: 19.27 kWh
